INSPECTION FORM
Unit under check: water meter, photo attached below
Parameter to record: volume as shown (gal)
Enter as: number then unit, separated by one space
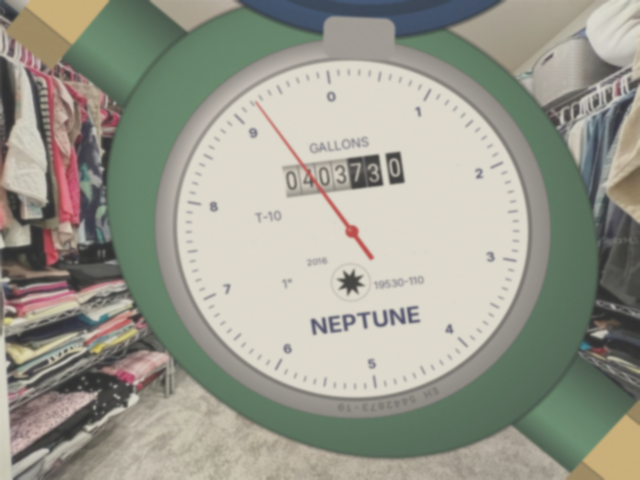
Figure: 403729.2 gal
